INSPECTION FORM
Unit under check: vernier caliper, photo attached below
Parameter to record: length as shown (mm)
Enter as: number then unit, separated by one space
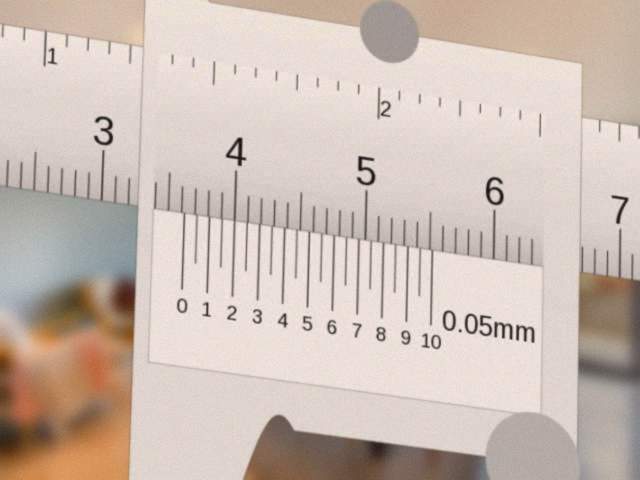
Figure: 36.2 mm
